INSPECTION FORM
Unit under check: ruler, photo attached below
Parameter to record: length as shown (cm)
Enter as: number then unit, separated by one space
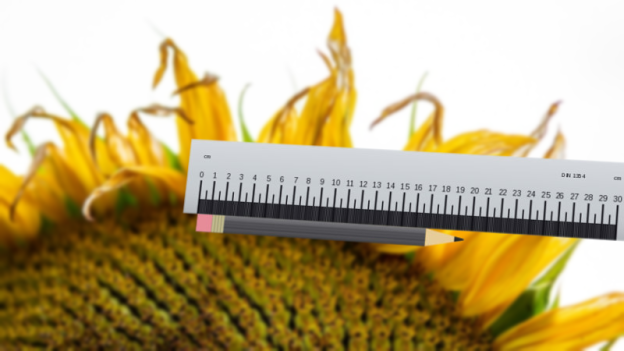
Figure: 19.5 cm
